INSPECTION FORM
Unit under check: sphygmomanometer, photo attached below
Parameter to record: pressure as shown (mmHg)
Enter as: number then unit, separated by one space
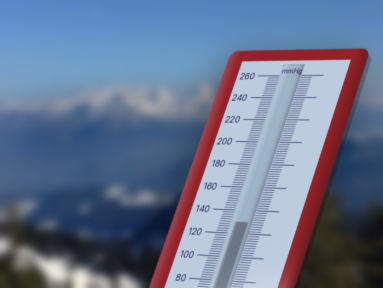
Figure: 130 mmHg
